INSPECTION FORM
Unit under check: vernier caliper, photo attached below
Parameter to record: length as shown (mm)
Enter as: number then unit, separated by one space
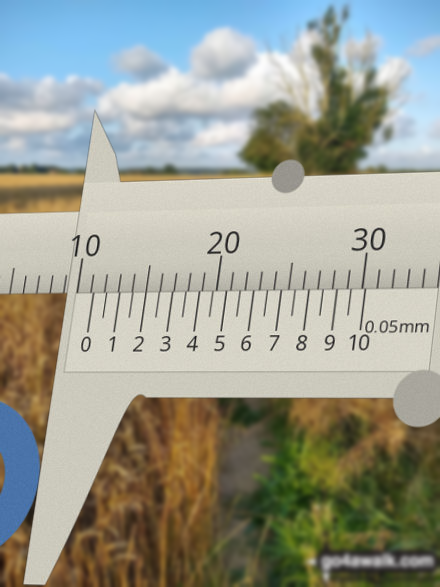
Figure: 11.2 mm
